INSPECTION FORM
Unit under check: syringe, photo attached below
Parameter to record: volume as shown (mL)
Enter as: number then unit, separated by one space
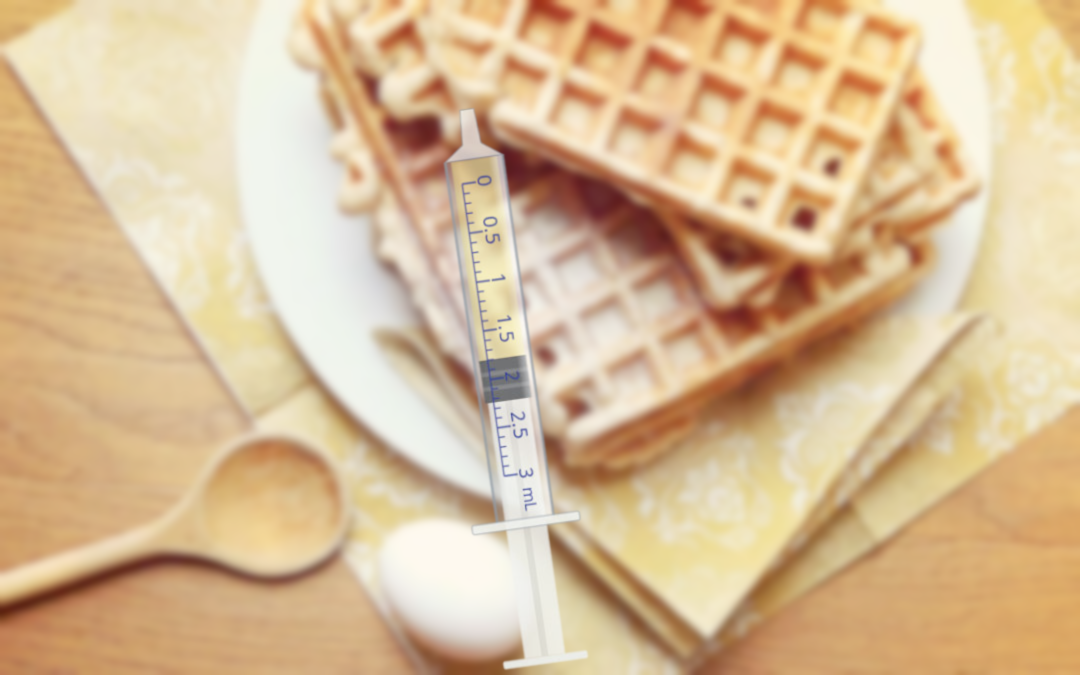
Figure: 1.8 mL
